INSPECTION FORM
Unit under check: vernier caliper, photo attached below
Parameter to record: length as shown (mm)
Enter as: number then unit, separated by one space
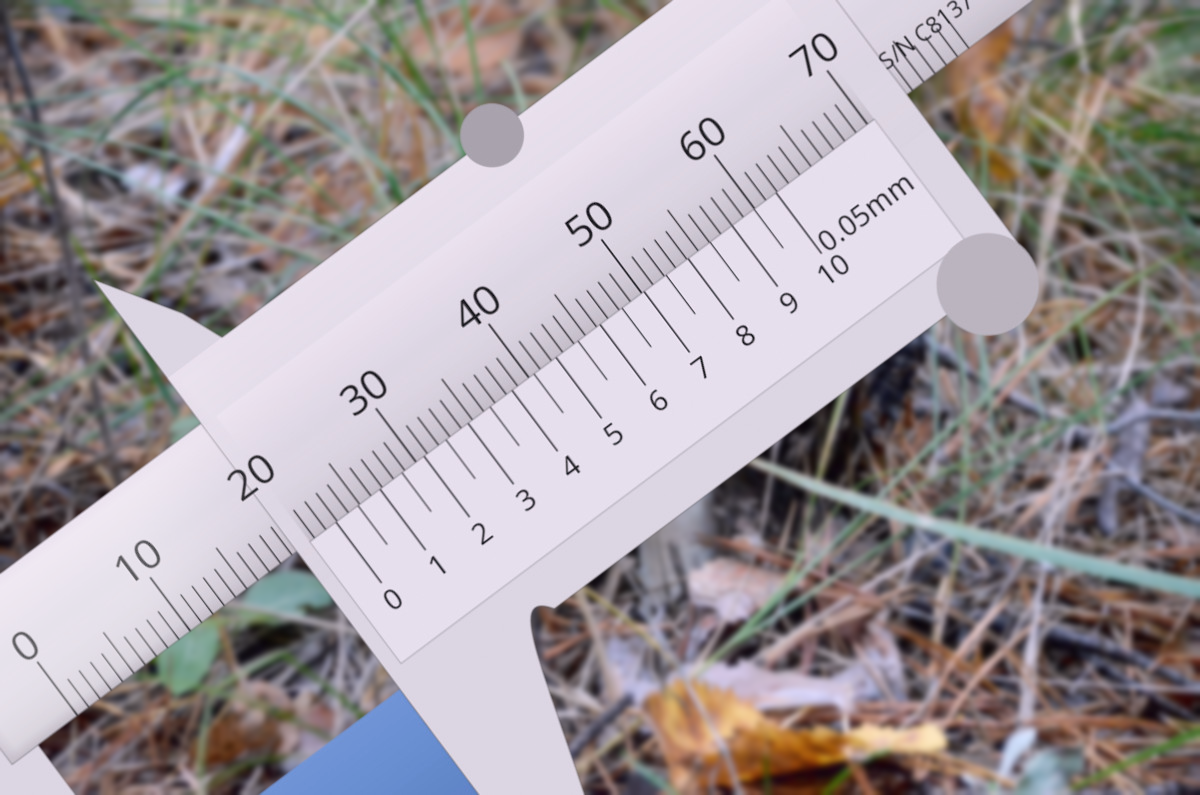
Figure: 22.9 mm
